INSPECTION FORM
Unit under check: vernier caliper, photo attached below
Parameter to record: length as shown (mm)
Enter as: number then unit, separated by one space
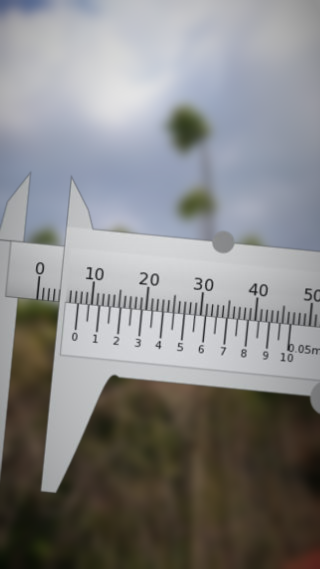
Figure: 7.5 mm
